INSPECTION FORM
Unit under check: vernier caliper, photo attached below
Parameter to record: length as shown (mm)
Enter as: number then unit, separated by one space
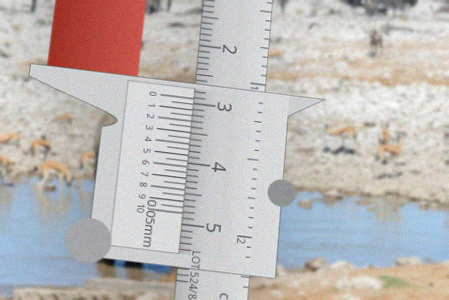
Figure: 29.2 mm
